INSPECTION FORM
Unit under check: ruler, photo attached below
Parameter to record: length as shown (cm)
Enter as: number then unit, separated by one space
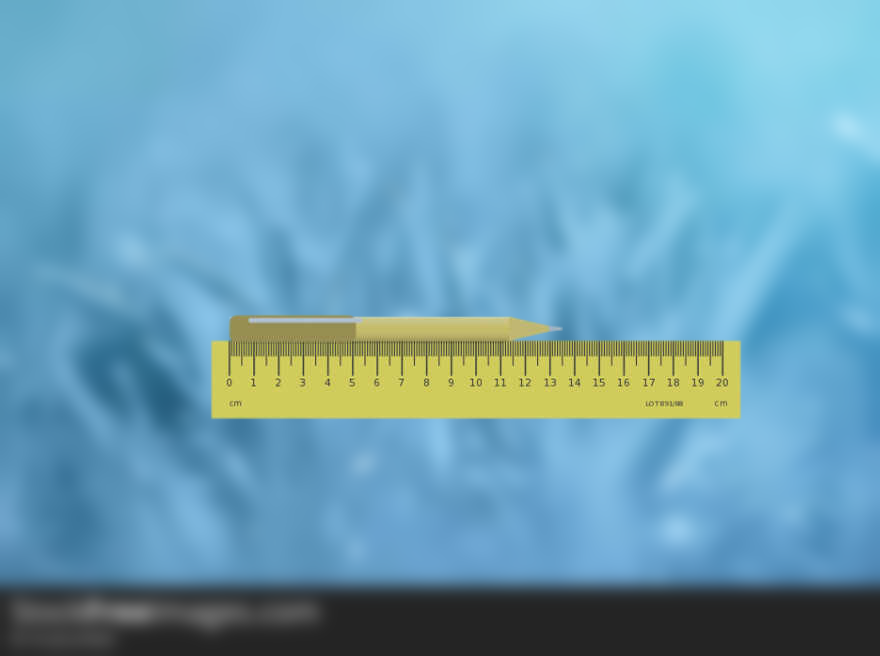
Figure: 13.5 cm
